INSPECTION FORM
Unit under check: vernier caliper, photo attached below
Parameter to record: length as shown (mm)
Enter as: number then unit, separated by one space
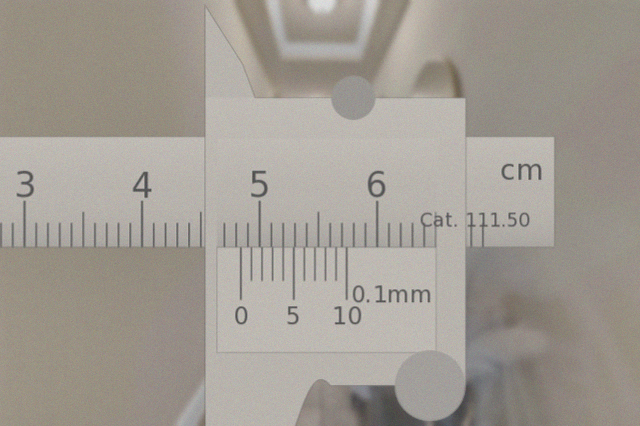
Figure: 48.4 mm
